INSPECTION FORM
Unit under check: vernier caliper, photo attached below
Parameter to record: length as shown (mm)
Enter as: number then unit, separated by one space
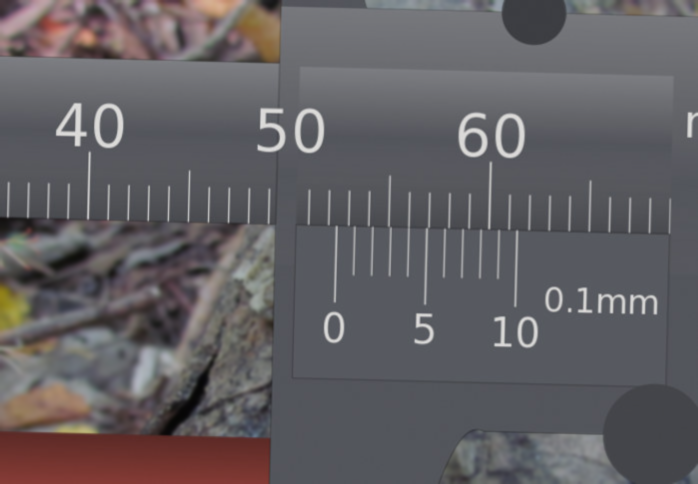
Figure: 52.4 mm
